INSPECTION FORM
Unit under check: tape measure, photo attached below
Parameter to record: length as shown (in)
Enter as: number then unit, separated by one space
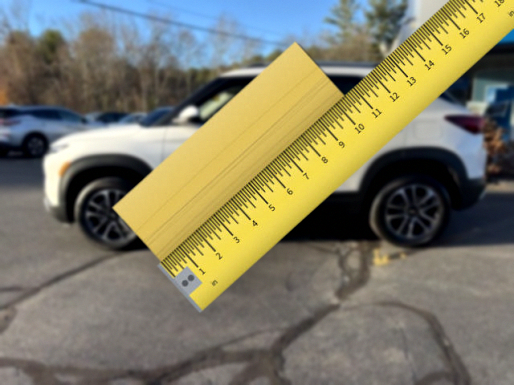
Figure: 10.5 in
